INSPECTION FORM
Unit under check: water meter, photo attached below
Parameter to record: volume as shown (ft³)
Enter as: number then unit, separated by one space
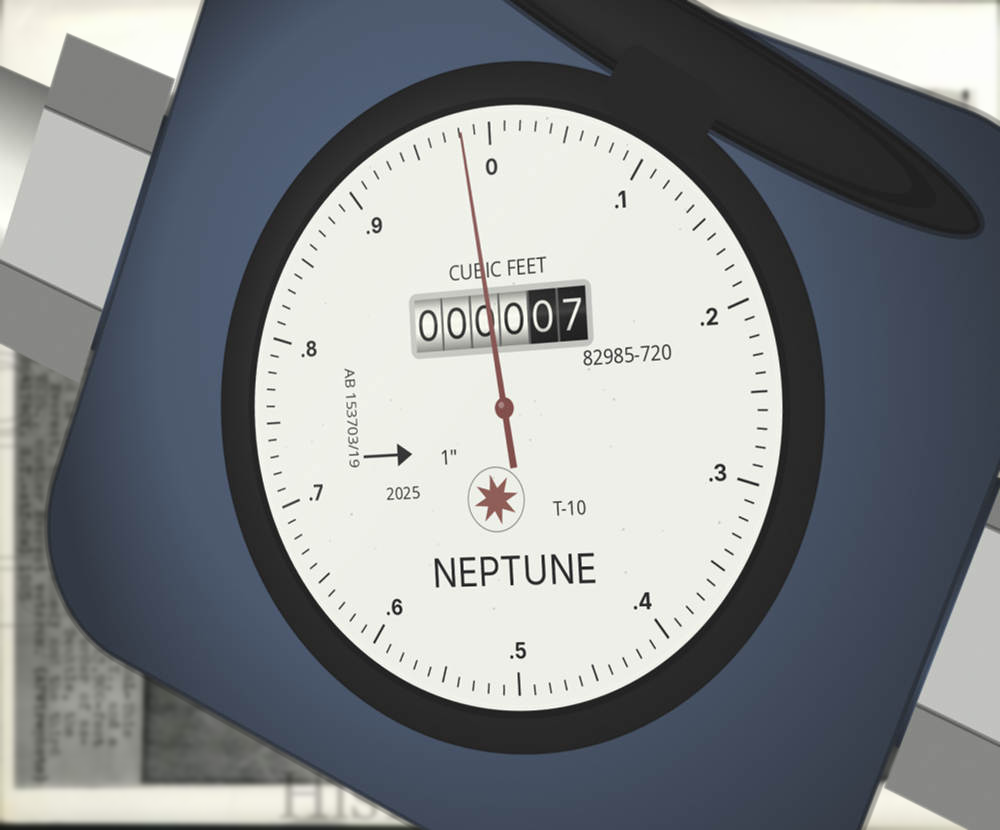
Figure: 6.98 ft³
